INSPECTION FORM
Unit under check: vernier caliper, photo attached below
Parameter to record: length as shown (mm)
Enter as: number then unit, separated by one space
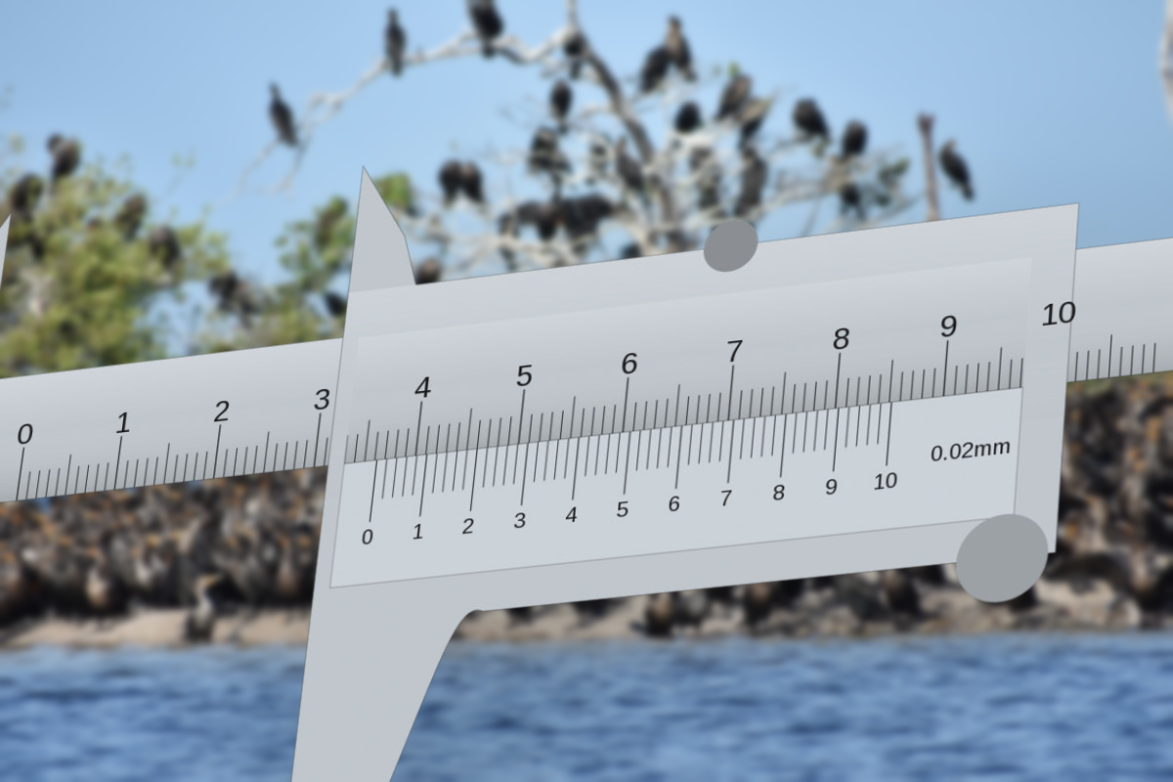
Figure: 36.2 mm
